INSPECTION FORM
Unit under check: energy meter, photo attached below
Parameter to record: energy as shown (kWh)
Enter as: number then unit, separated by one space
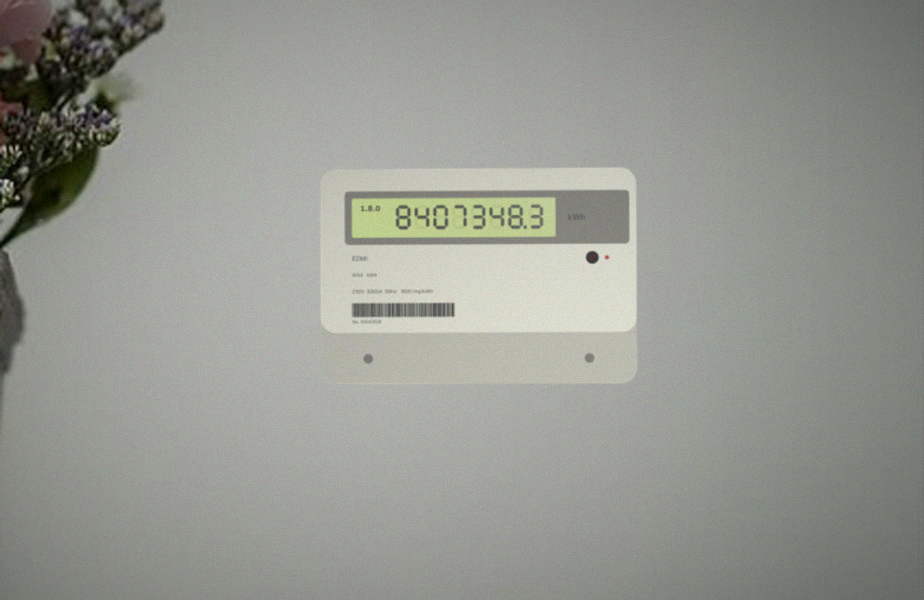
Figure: 8407348.3 kWh
